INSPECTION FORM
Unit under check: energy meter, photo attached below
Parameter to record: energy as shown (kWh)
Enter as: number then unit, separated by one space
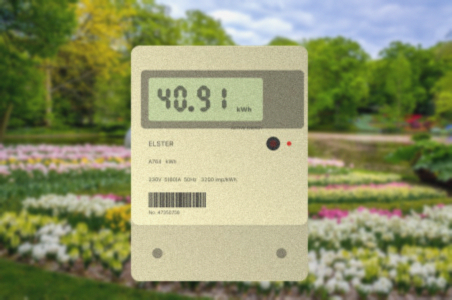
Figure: 40.91 kWh
